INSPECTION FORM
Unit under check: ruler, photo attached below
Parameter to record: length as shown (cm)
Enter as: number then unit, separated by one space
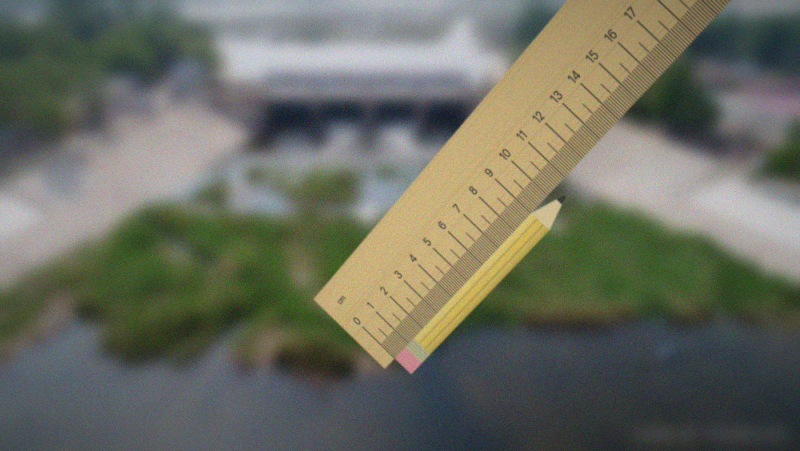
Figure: 10.5 cm
